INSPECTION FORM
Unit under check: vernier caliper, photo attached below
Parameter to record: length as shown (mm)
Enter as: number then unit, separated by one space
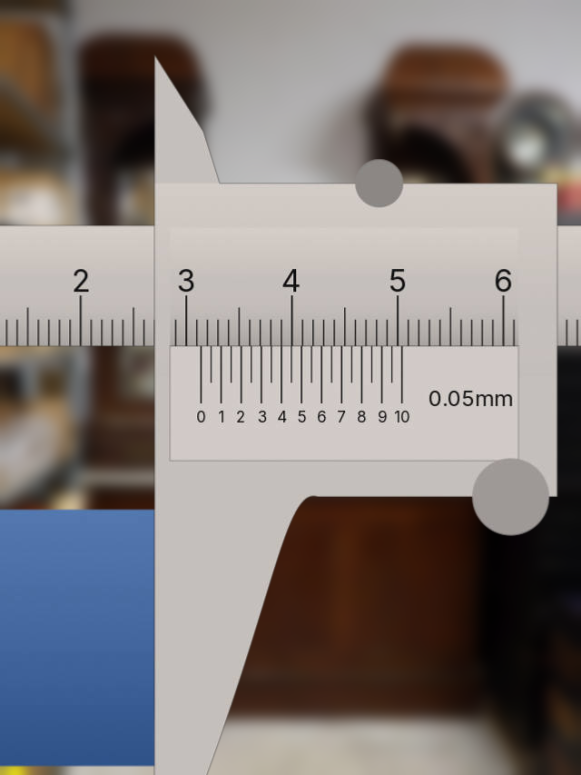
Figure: 31.4 mm
